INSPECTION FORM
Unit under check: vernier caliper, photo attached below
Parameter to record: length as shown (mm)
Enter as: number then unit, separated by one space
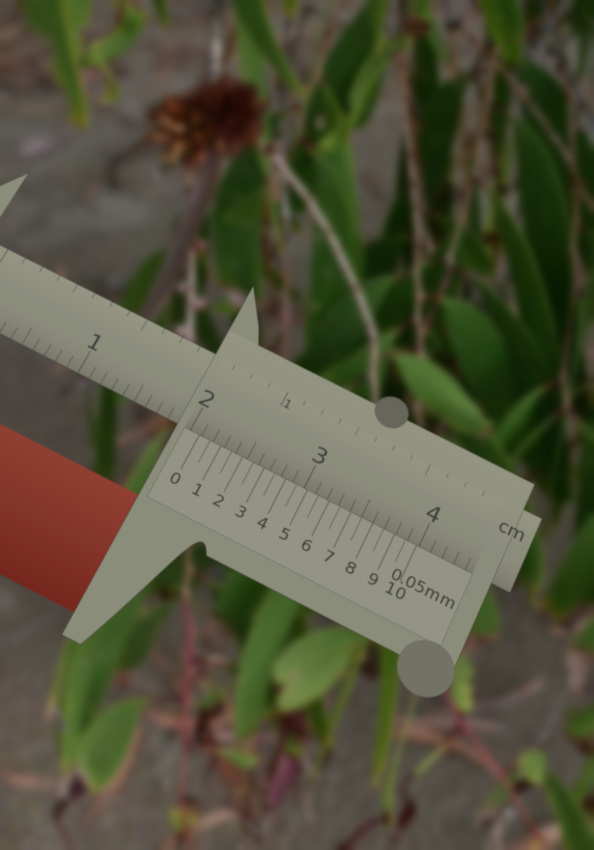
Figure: 20.8 mm
